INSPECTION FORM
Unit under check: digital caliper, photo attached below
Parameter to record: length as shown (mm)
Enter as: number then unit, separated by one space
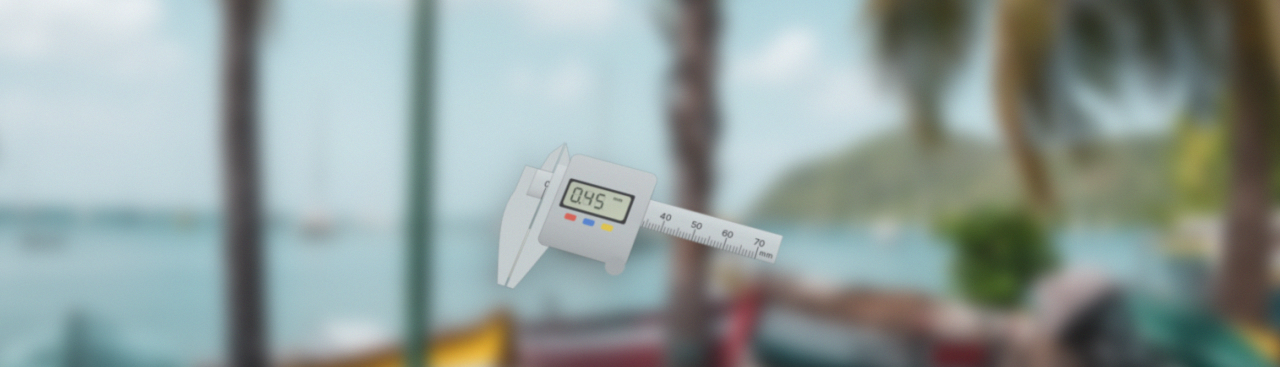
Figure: 0.45 mm
